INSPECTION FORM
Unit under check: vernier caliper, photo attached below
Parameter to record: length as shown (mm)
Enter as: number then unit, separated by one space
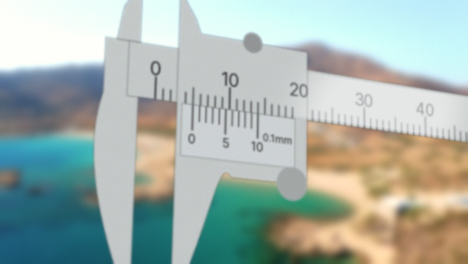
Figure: 5.0 mm
